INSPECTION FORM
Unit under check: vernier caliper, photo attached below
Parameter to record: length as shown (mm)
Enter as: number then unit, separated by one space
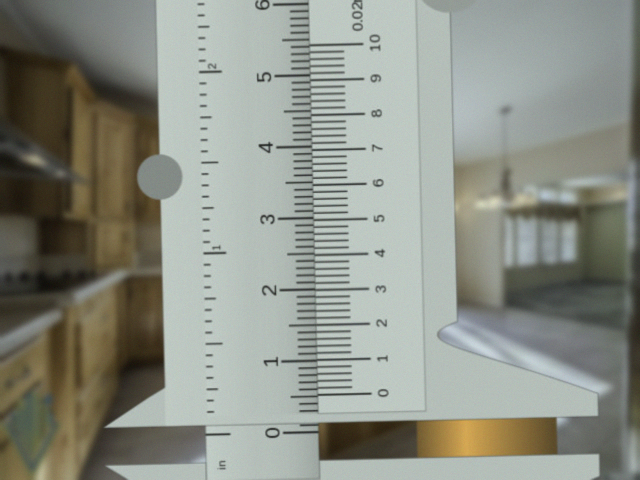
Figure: 5.2 mm
